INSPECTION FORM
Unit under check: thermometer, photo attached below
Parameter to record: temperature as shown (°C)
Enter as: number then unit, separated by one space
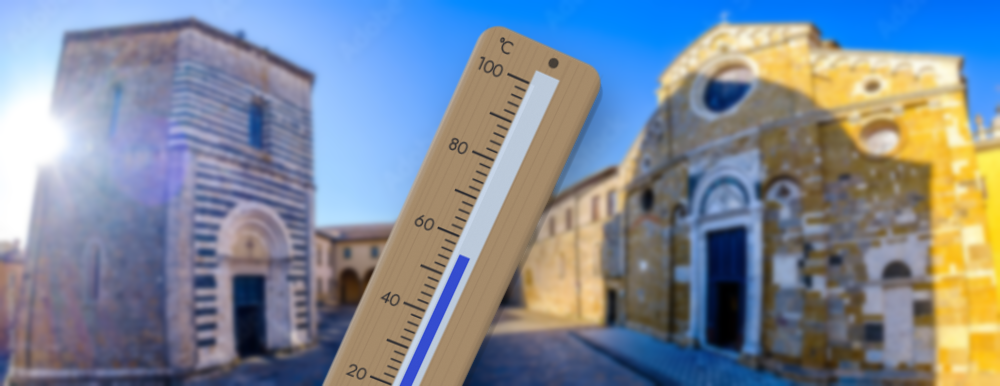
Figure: 56 °C
